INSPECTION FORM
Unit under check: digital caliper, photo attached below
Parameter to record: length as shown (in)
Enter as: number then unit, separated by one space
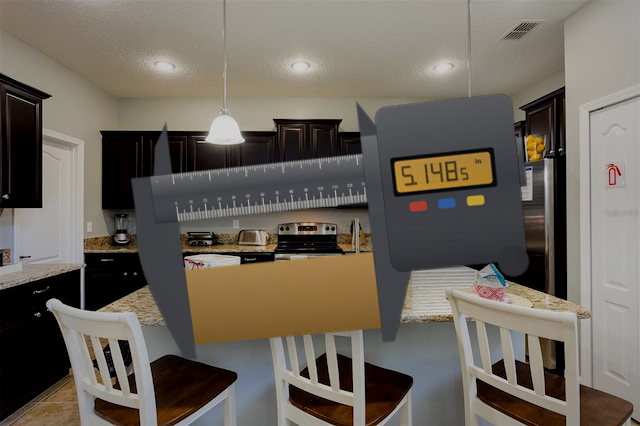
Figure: 5.1485 in
